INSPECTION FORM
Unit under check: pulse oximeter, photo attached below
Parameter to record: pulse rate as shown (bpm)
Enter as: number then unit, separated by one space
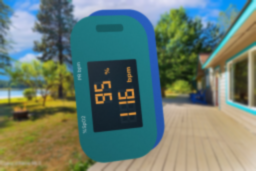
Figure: 116 bpm
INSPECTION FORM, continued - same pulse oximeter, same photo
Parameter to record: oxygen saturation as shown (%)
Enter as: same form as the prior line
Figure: 95 %
